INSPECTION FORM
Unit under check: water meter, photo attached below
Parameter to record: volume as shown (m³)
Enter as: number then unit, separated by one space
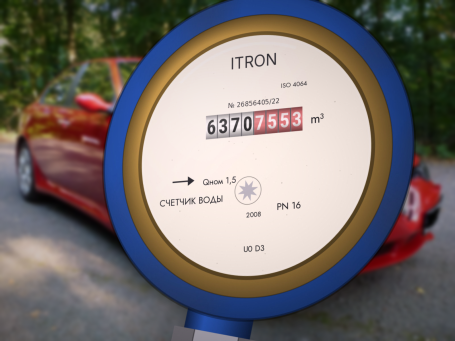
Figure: 6370.7553 m³
